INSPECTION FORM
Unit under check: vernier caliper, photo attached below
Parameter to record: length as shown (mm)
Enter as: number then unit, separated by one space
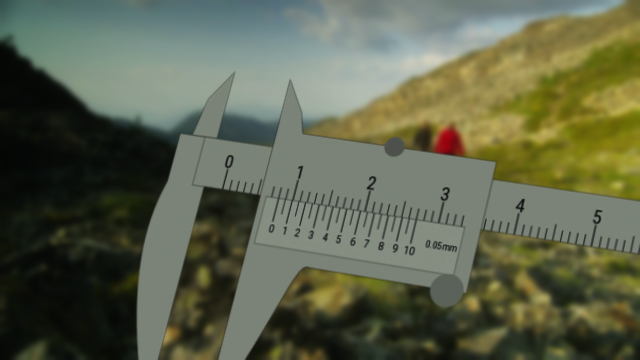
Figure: 8.0 mm
